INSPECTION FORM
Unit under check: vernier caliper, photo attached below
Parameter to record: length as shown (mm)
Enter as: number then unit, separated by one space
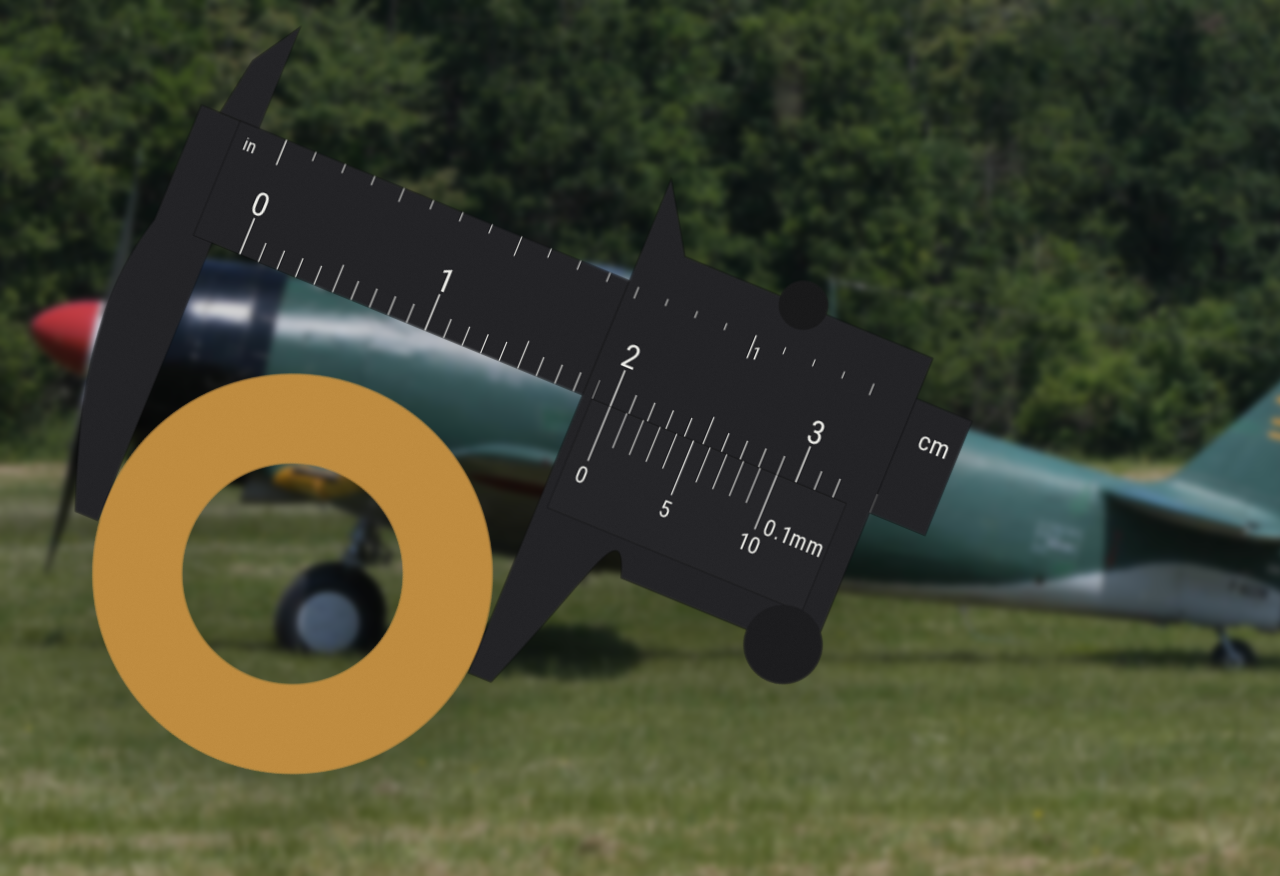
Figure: 20.0 mm
